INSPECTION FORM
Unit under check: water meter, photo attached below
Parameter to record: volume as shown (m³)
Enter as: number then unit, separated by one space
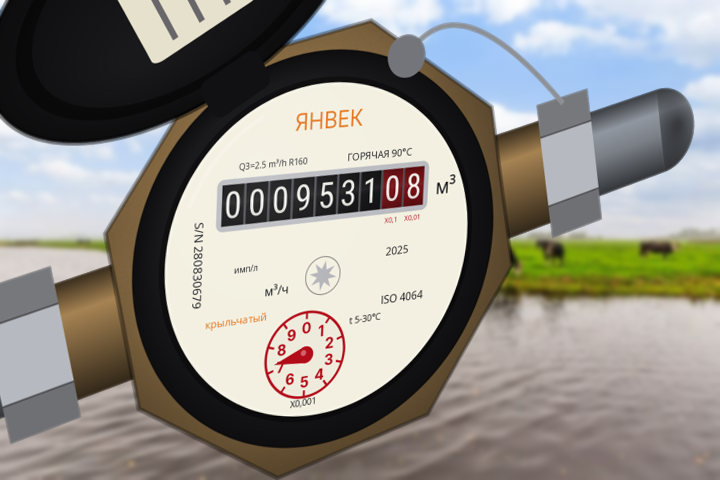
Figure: 9531.087 m³
